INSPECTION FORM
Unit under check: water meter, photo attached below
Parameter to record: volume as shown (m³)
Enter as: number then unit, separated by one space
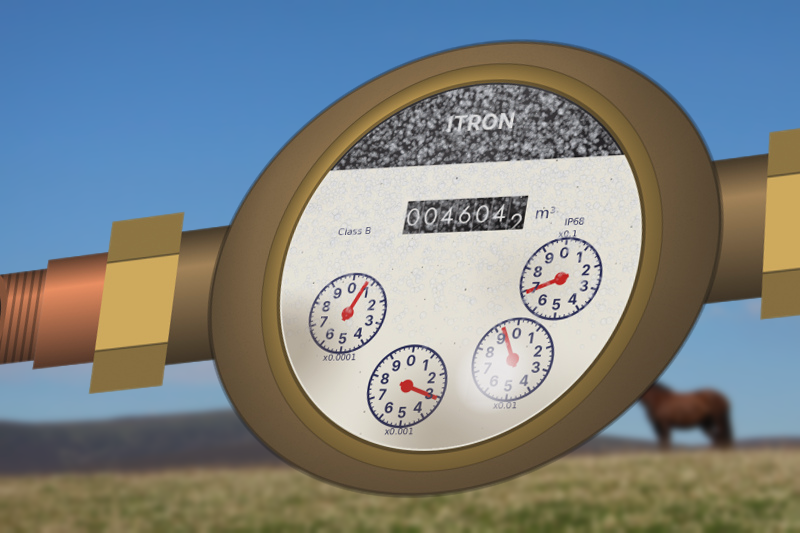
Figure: 46041.6930 m³
